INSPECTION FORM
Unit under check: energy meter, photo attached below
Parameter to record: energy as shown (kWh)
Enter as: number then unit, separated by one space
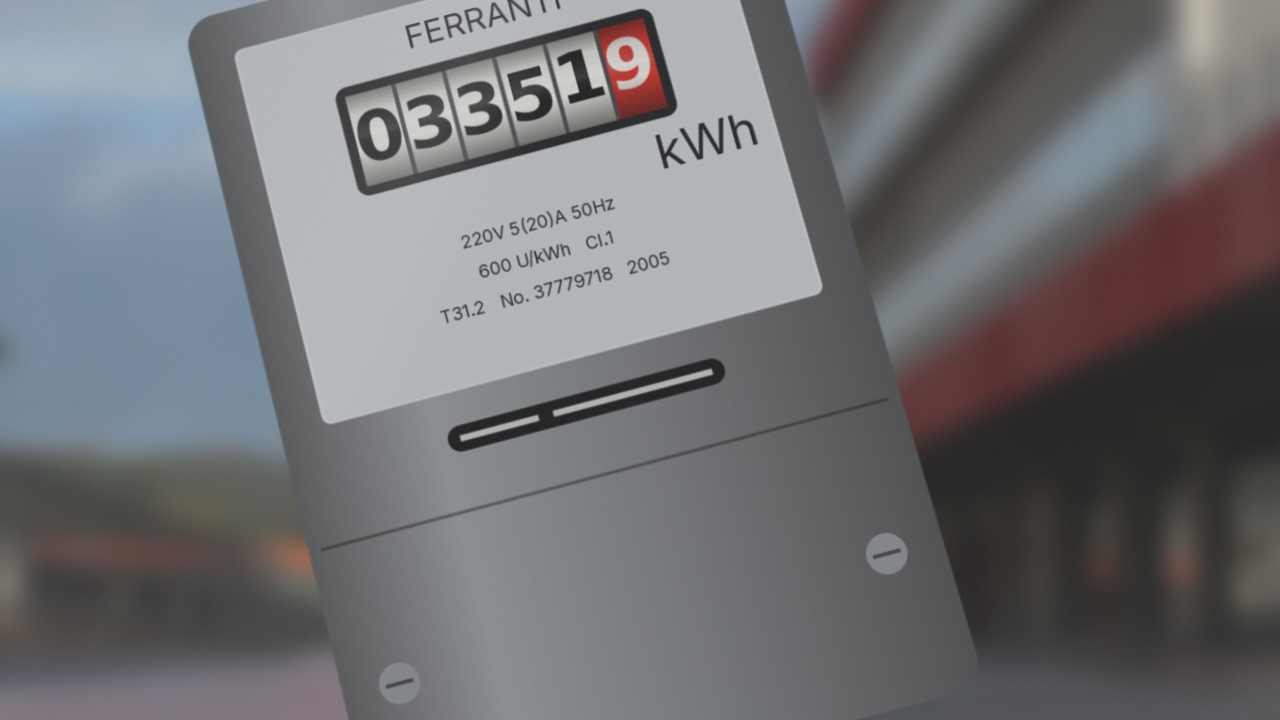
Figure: 3351.9 kWh
